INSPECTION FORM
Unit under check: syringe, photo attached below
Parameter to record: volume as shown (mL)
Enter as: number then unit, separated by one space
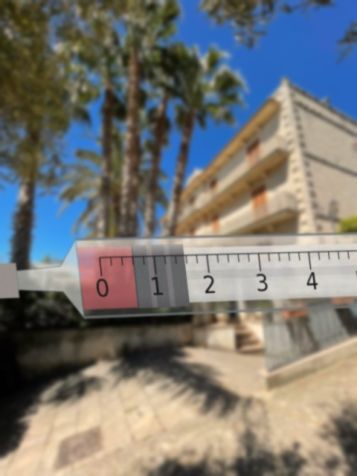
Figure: 0.6 mL
